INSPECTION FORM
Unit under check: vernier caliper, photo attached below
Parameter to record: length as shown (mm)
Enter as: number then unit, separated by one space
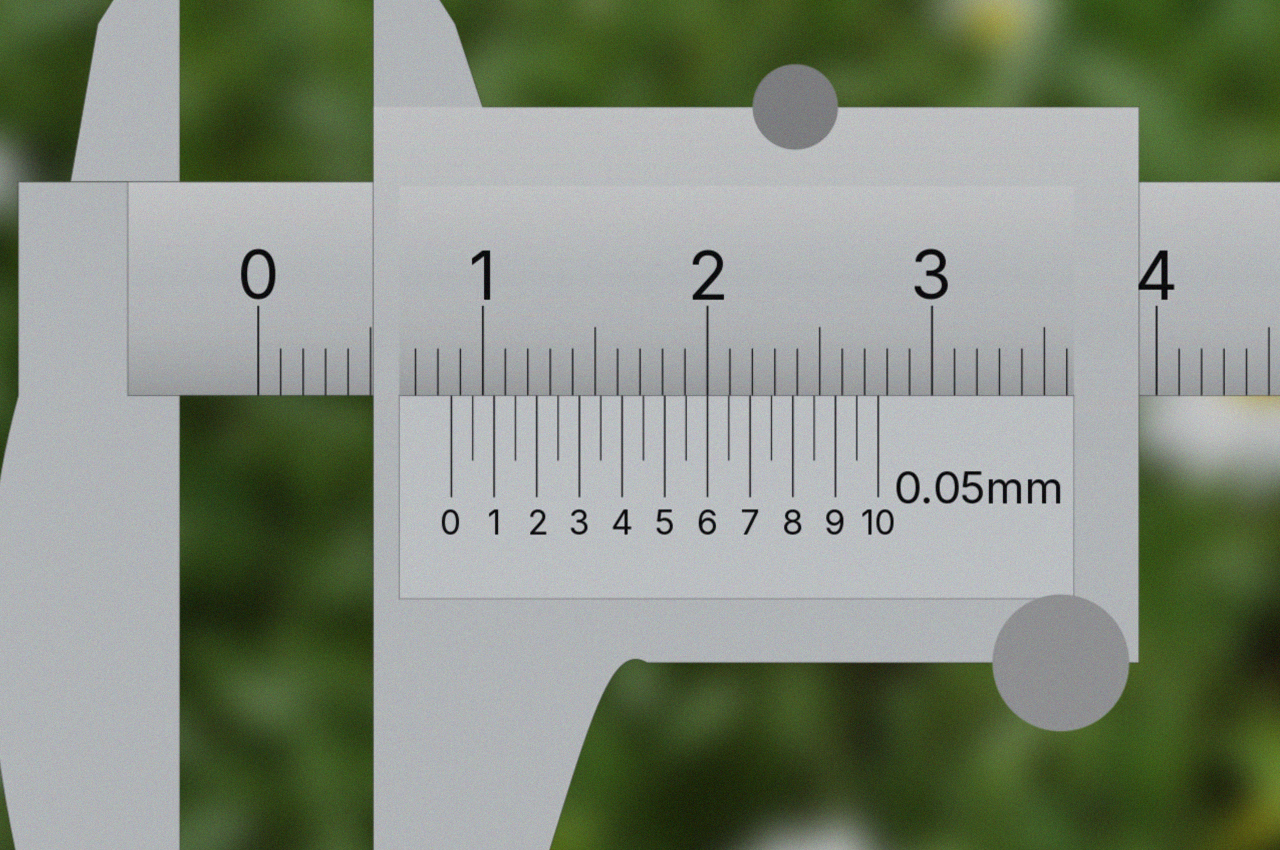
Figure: 8.6 mm
